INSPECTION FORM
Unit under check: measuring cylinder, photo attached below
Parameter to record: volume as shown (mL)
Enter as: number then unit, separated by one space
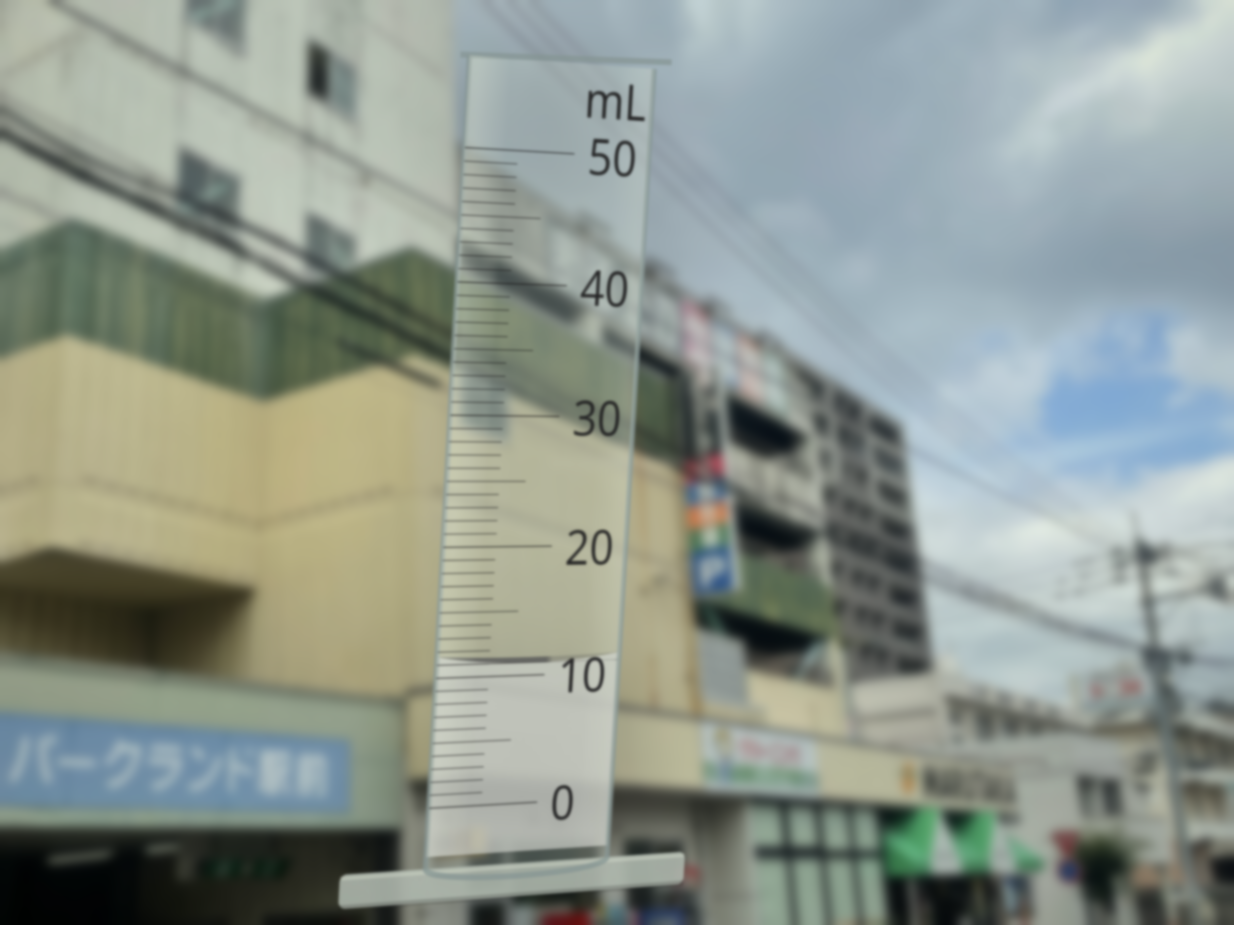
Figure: 11 mL
